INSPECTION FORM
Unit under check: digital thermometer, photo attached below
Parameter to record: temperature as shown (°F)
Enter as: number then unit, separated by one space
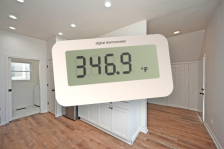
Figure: 346.9 °F
